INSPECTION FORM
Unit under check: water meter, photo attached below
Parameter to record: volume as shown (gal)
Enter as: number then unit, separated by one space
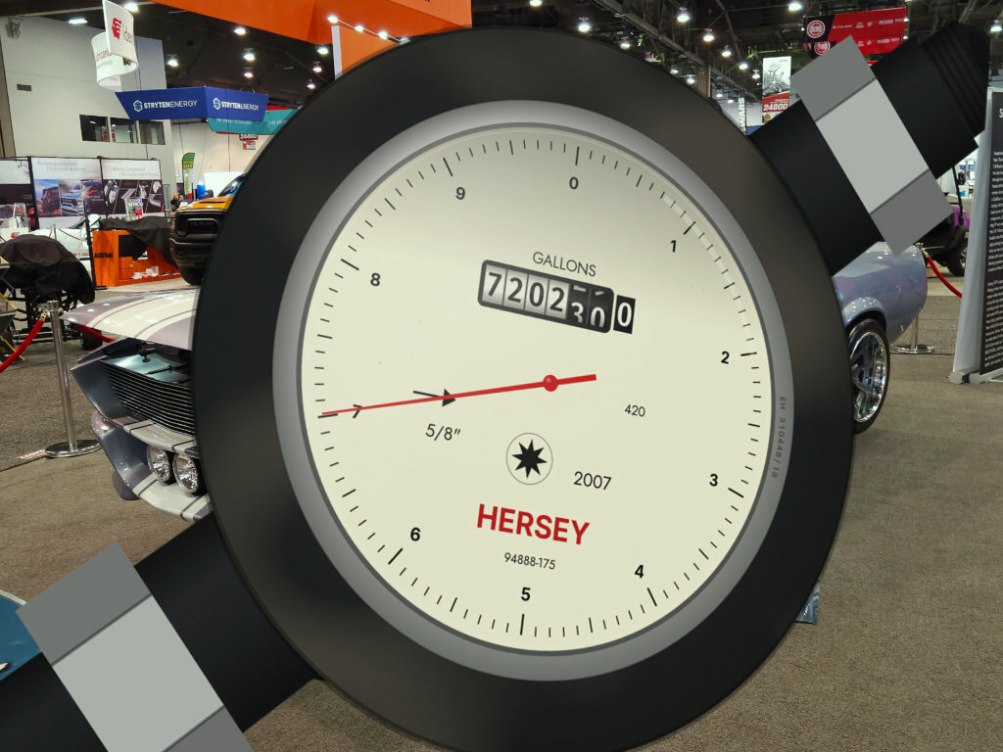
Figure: 7202297.0 gal
